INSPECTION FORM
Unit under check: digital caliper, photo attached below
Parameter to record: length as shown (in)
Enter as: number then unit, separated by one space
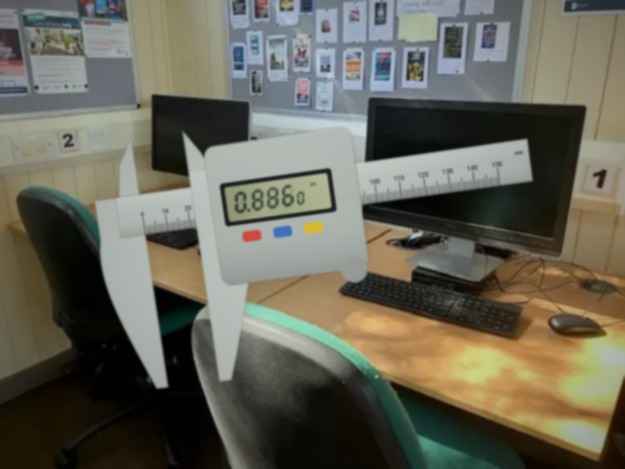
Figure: 0.8860 in
